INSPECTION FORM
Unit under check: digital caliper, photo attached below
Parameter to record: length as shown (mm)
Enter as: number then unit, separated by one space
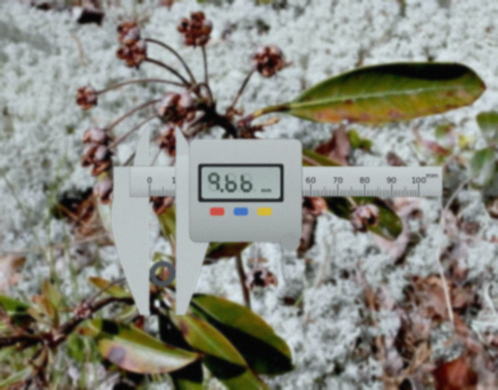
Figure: 9.66 mm
